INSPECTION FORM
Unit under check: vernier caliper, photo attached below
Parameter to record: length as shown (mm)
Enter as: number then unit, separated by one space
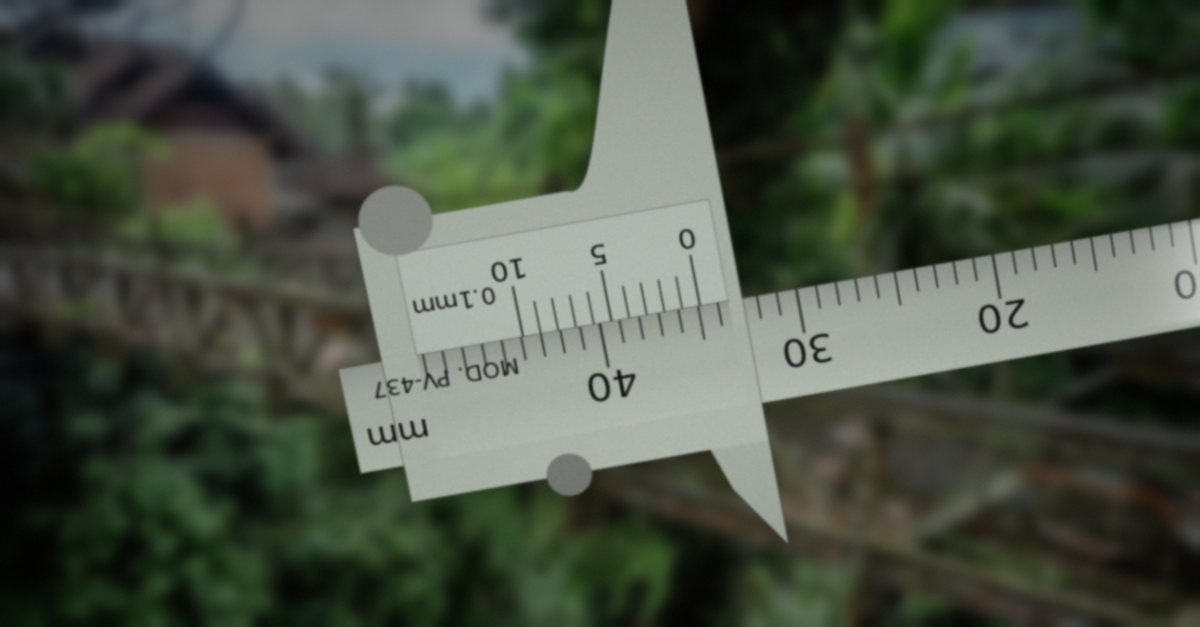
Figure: 34.9 mm
